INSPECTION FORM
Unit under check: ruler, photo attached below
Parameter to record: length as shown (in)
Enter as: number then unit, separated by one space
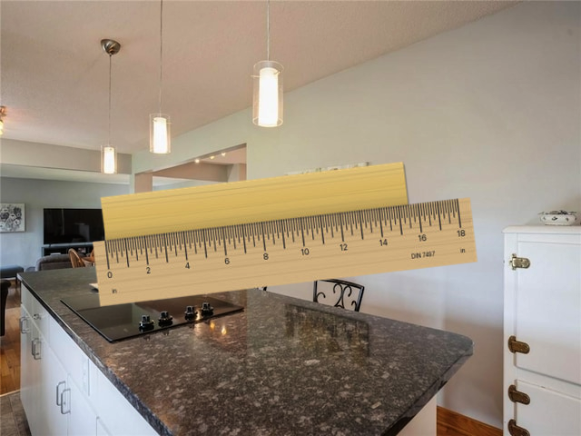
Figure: 15.5 in
